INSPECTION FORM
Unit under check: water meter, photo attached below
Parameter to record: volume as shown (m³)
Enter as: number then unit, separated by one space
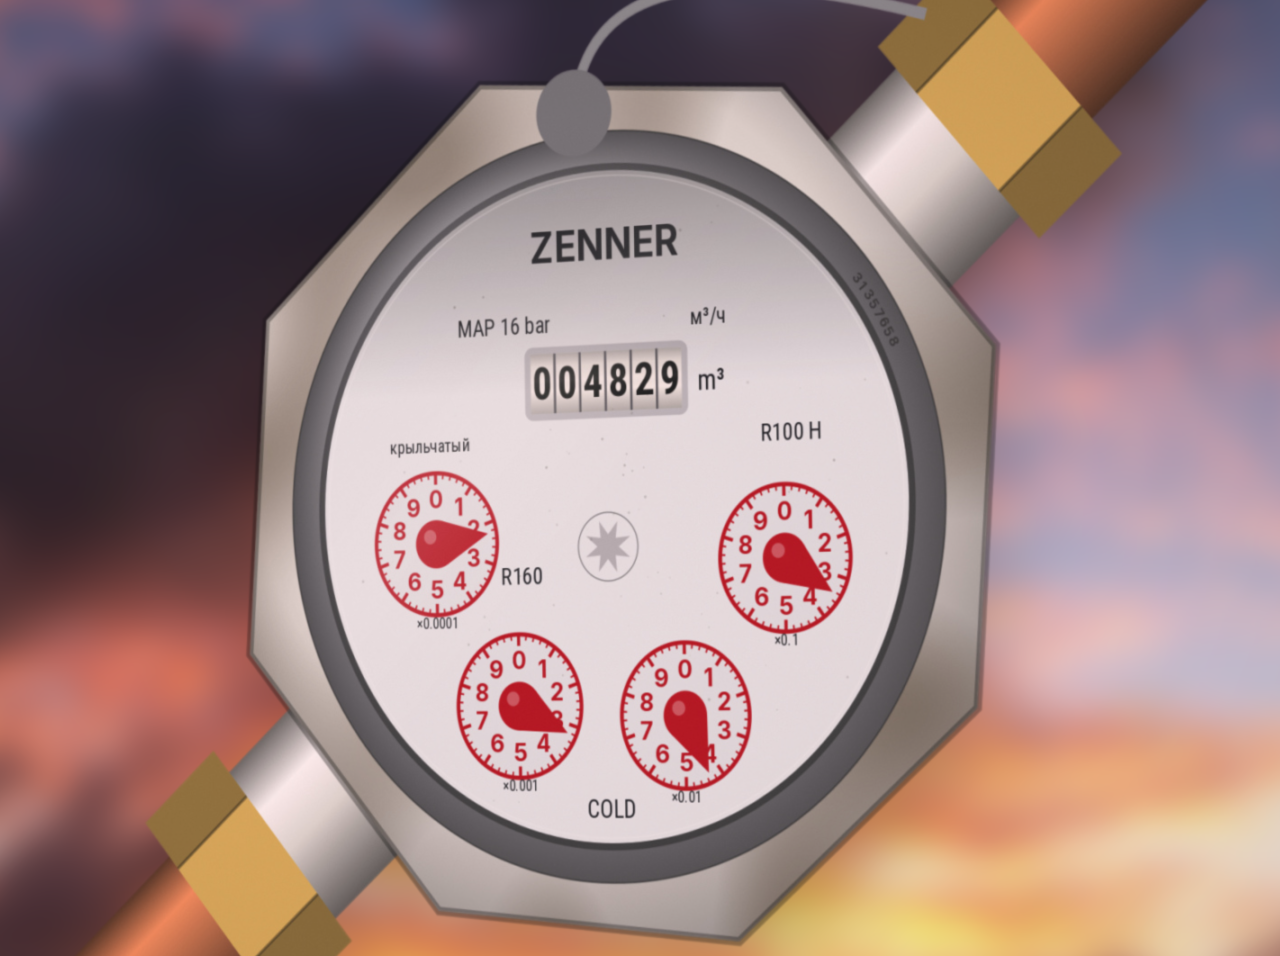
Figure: 4829.3432 m³
